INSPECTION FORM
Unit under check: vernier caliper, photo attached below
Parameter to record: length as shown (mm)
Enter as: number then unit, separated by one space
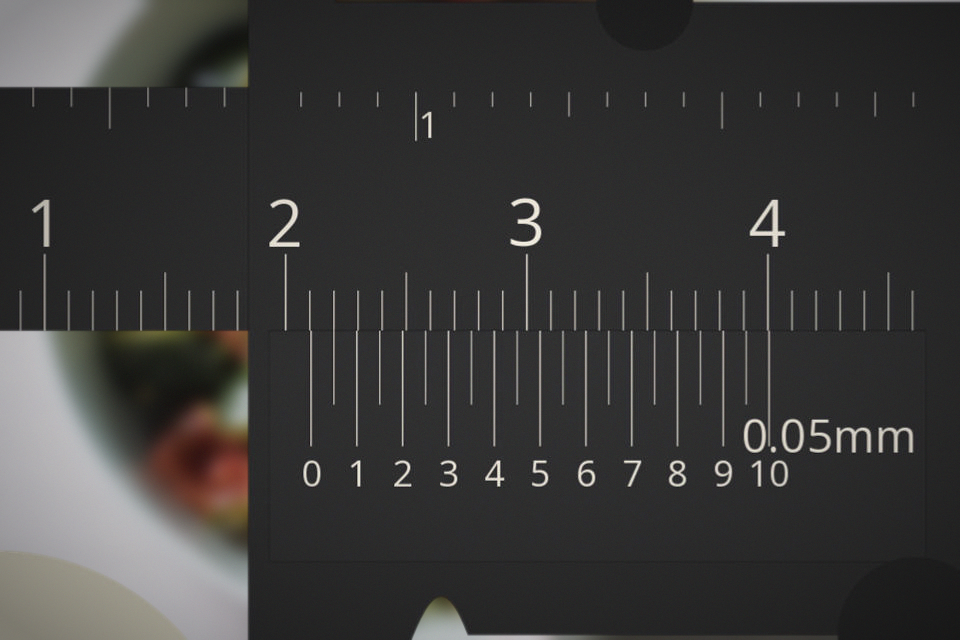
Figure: 21.05 mm
